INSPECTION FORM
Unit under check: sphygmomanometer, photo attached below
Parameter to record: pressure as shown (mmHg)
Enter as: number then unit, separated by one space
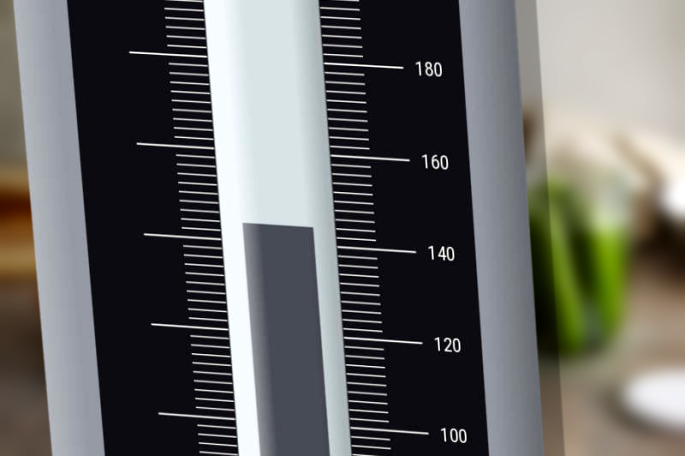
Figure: 144 mmHg
